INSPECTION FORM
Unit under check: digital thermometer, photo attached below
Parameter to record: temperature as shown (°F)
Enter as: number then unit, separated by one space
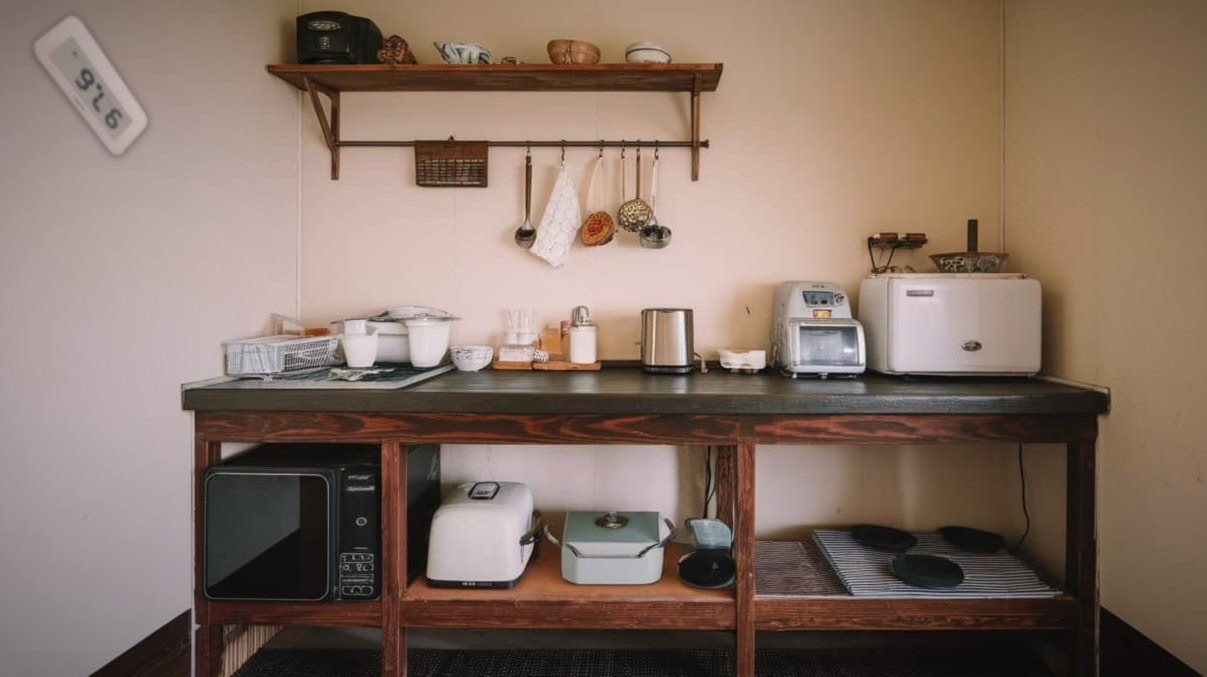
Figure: 97.6 °F
